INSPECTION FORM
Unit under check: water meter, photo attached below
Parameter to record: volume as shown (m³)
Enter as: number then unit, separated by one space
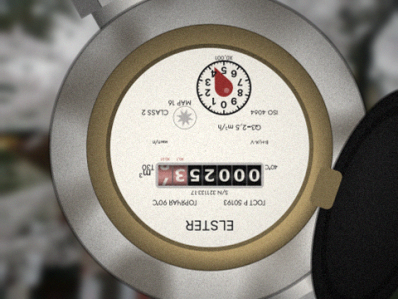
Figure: 25.374 m³
